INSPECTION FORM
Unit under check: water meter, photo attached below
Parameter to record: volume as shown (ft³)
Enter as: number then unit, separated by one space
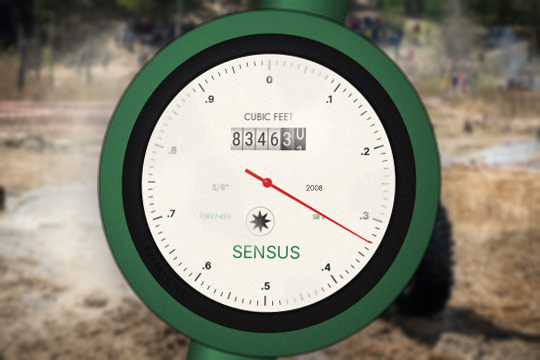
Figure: 834630.33 ft³
